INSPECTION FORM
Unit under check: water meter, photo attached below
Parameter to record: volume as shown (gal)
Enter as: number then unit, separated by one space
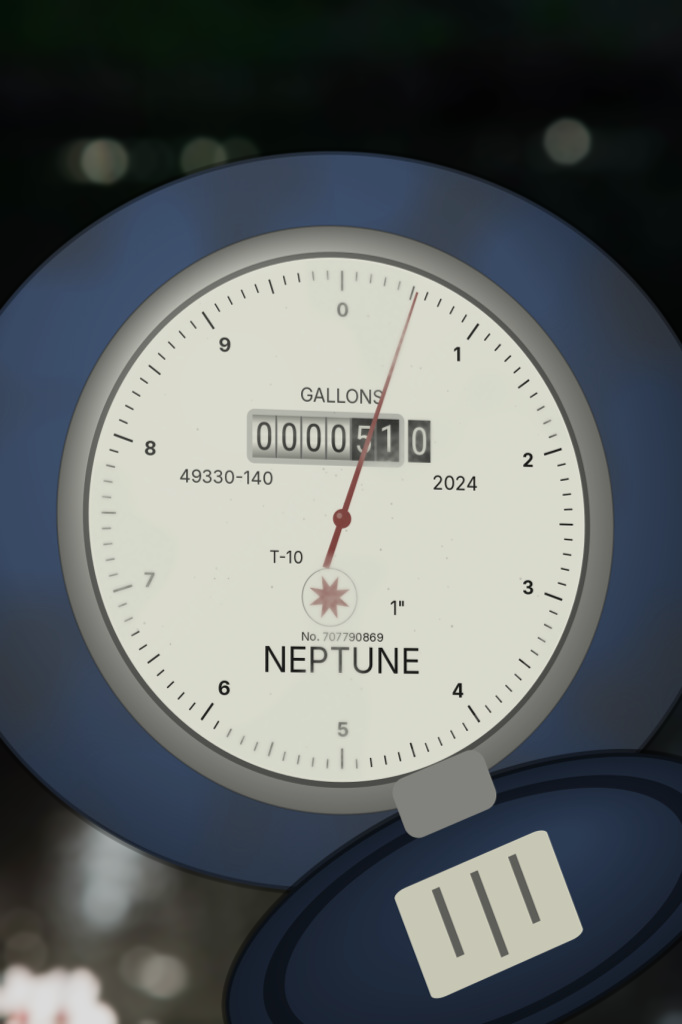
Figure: 510.5 gal
